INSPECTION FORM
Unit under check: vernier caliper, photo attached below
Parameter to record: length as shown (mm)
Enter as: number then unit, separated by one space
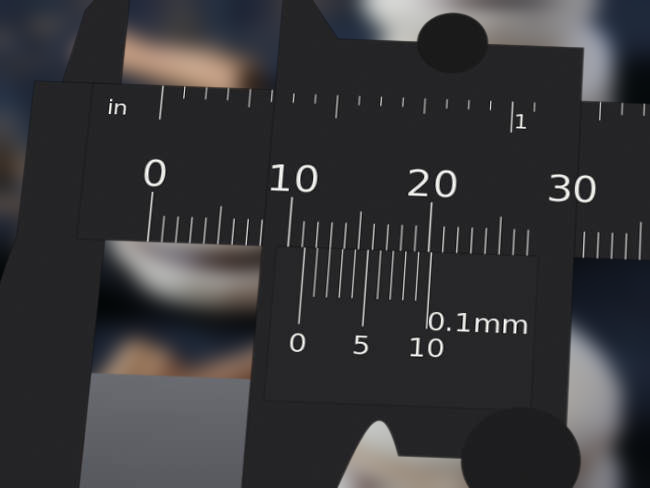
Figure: 11.2 mm
